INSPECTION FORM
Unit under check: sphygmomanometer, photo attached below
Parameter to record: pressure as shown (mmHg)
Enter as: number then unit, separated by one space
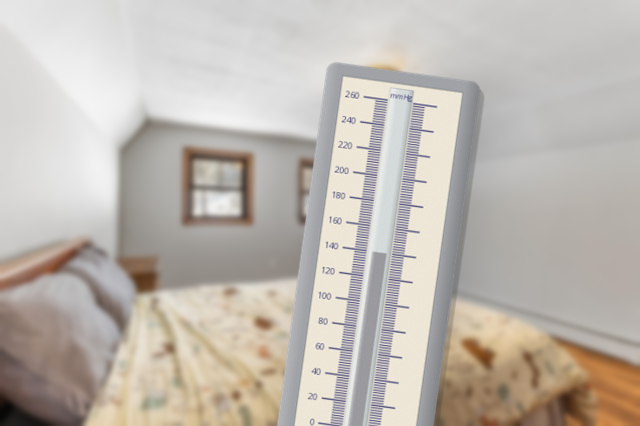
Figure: 140 mmHg
